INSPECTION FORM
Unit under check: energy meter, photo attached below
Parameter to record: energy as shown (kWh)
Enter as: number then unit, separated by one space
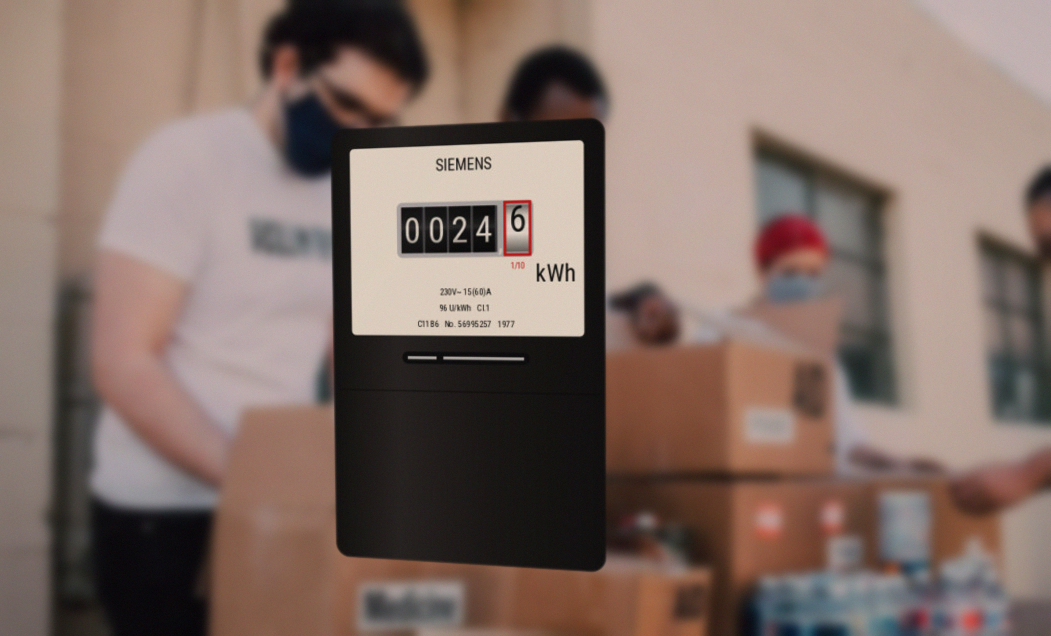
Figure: 24.6 kWh
